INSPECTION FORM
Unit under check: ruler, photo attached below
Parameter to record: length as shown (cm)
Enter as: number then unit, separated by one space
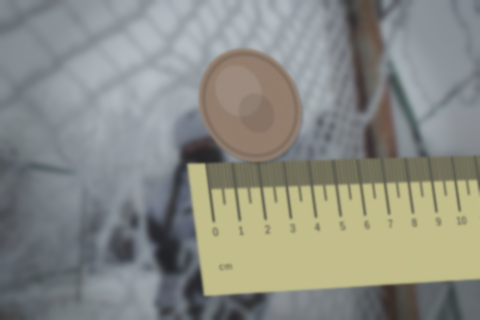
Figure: 4 cm
